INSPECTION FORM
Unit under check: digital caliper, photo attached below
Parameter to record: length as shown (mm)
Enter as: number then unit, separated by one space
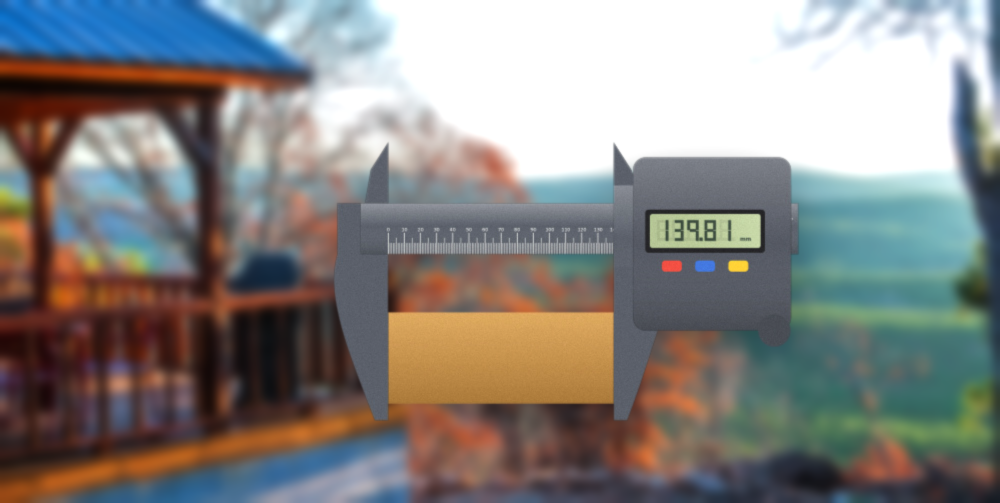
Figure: 139.81 mm
